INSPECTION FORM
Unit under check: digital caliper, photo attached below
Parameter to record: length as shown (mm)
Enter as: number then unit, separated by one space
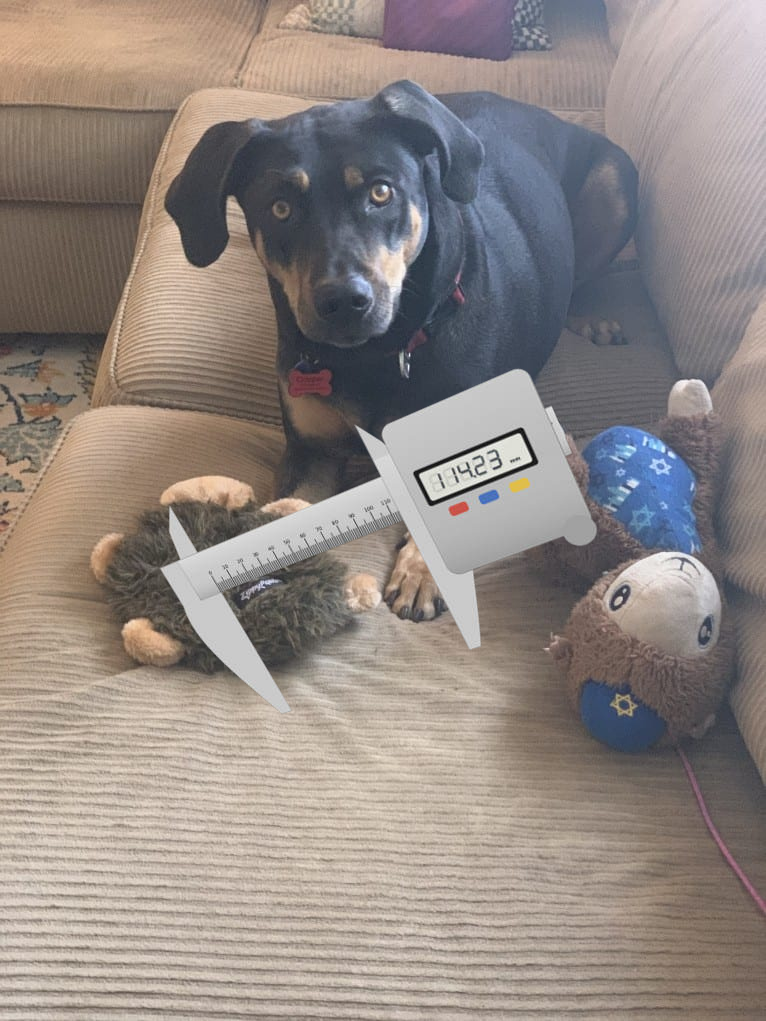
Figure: 114.23 mm
